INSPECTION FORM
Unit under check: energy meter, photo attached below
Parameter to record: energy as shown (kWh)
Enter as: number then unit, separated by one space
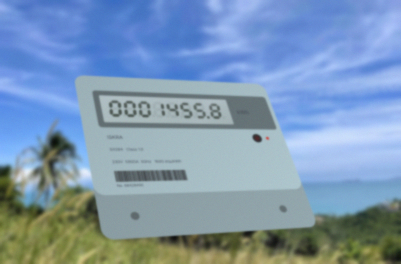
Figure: 1455.8 kWh
